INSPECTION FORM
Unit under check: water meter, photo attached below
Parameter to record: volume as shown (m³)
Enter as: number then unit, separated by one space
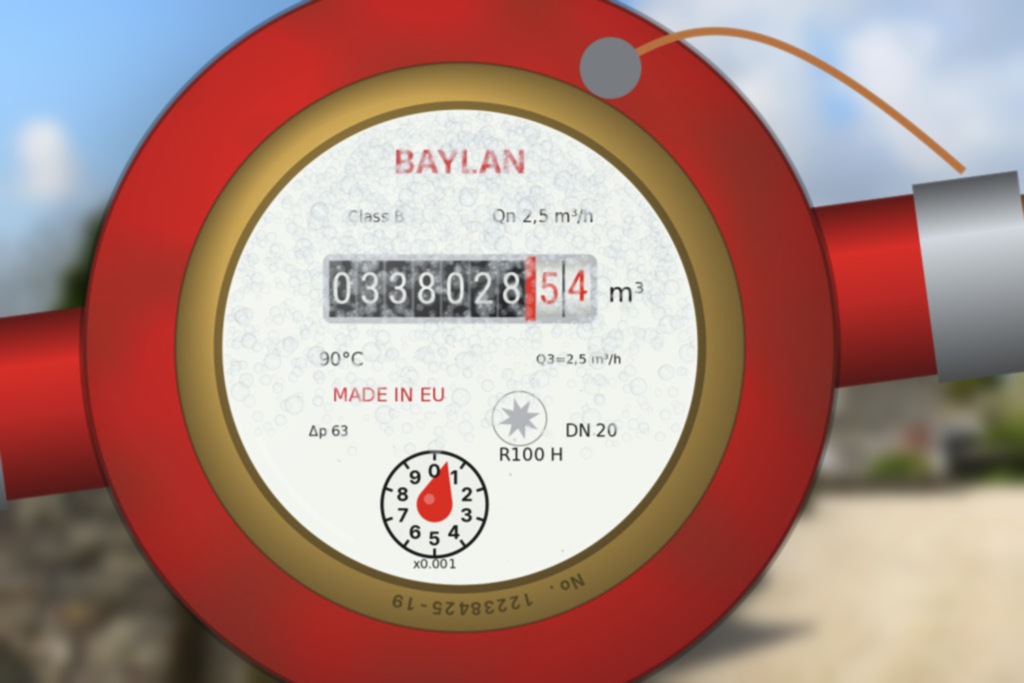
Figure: 338028.540 m³
